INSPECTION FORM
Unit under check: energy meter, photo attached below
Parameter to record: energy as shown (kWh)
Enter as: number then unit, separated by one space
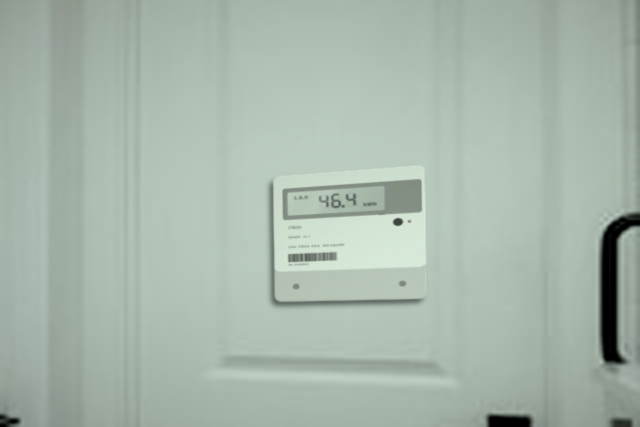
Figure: 46.4 kWh
